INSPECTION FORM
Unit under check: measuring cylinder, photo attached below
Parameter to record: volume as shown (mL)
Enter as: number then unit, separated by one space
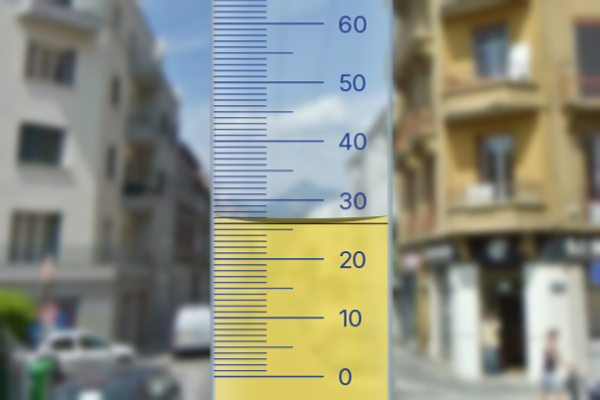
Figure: 26 mL
